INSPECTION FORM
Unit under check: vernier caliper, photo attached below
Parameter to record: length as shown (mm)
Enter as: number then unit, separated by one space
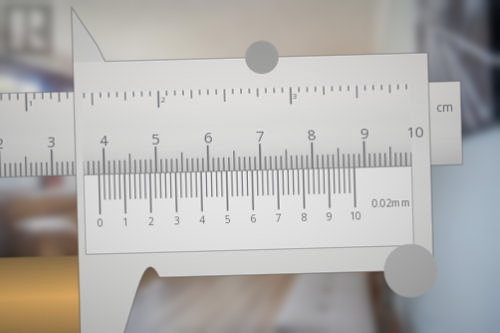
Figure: 39.0 mm
